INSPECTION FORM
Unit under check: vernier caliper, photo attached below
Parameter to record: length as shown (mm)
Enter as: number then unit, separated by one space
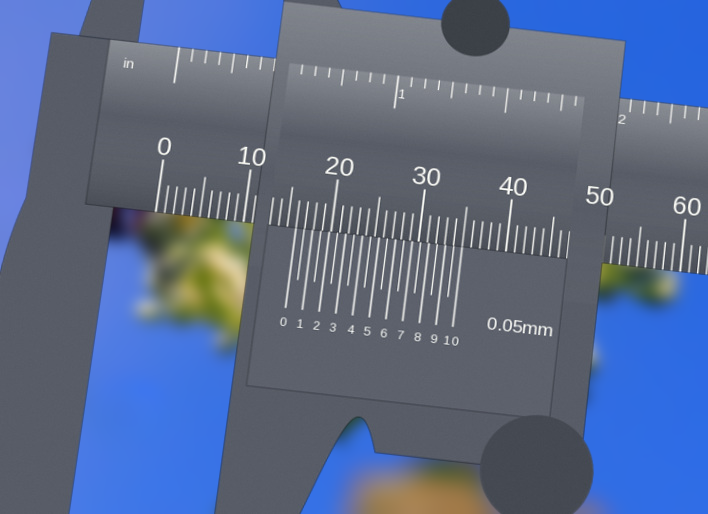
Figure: 16.0 mm
